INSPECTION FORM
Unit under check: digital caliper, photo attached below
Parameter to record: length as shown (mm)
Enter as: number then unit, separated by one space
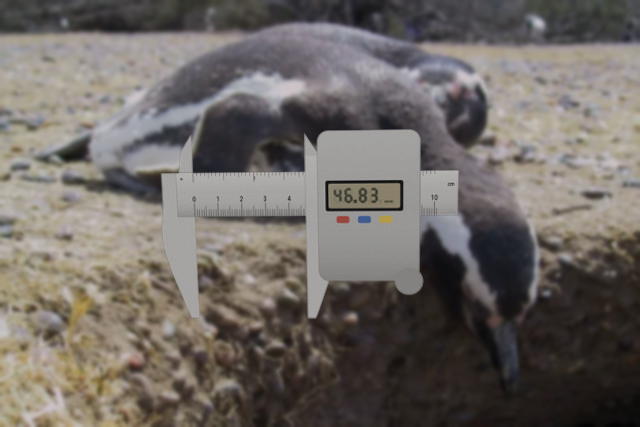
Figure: 46.83 mm
